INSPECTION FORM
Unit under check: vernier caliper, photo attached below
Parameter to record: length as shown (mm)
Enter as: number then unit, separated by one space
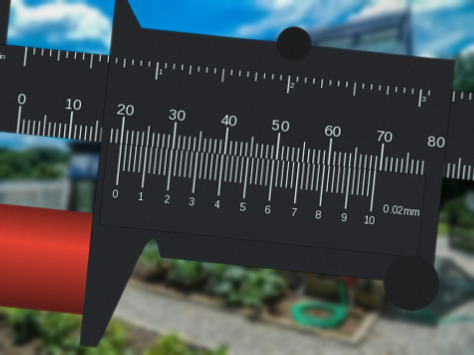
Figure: 20.0 mm
